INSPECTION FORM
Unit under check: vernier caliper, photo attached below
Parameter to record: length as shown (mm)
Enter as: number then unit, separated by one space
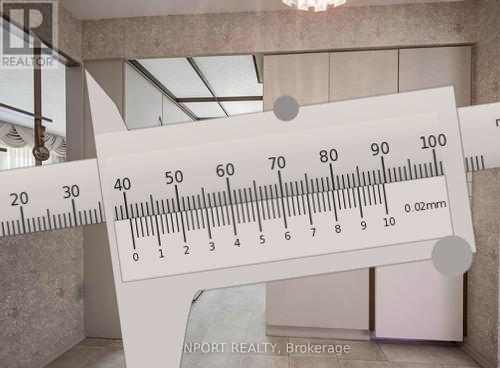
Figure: 40.5 mm
